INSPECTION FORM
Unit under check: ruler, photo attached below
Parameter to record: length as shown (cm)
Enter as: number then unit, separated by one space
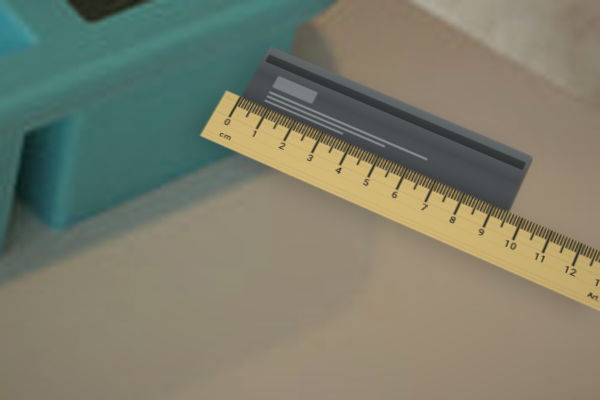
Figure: 9.5 cm
